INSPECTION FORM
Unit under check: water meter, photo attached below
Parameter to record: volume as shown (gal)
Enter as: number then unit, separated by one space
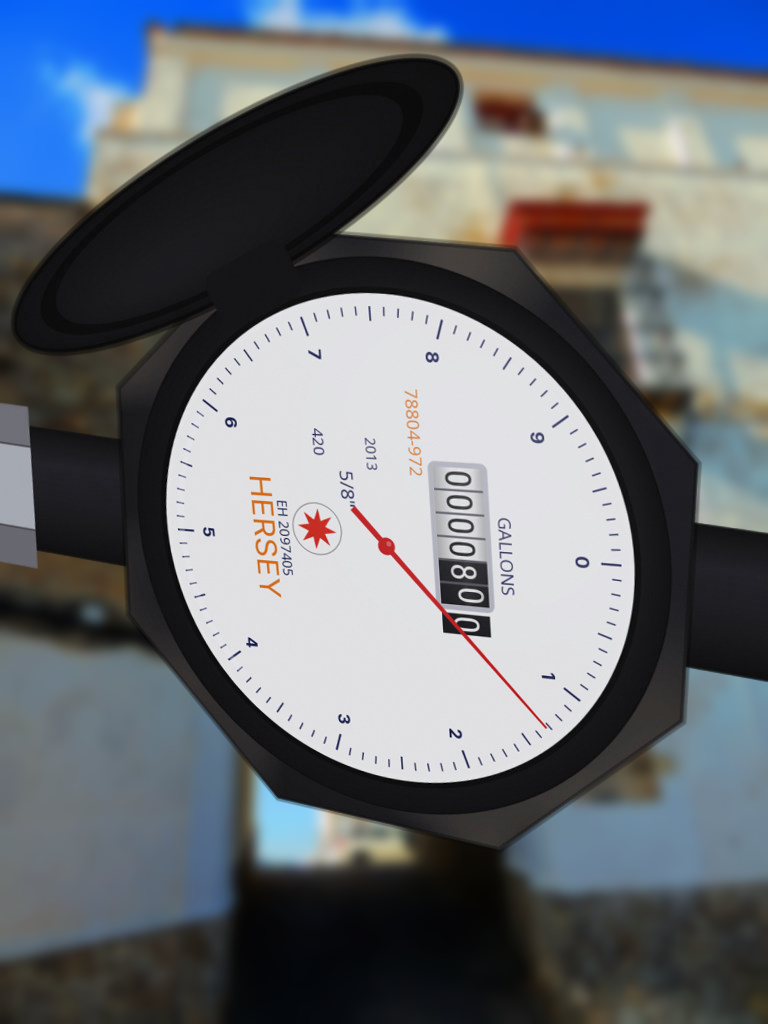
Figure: 801.3 gal
